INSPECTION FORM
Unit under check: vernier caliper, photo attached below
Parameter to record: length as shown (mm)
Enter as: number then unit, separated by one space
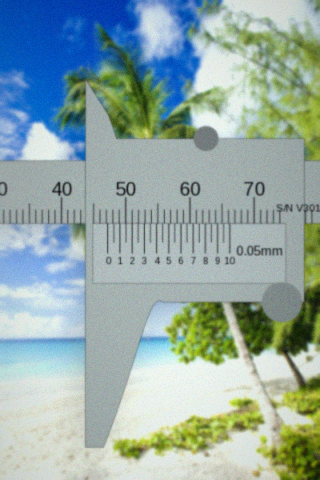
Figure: 47.2 mm
